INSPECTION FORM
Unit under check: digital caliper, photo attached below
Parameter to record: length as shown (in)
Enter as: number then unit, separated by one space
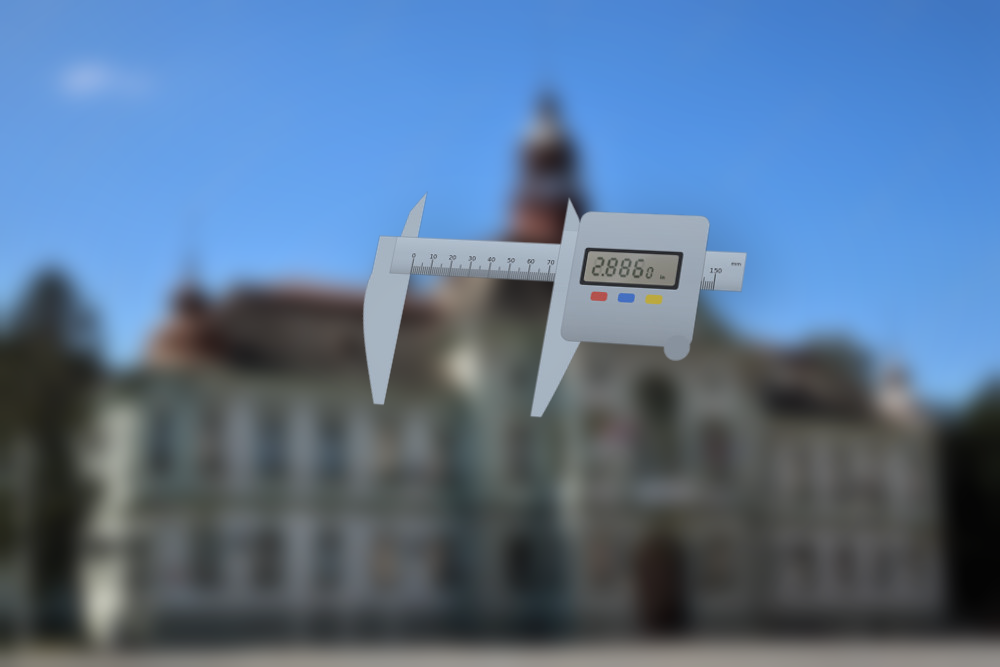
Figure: 2.8860 in
